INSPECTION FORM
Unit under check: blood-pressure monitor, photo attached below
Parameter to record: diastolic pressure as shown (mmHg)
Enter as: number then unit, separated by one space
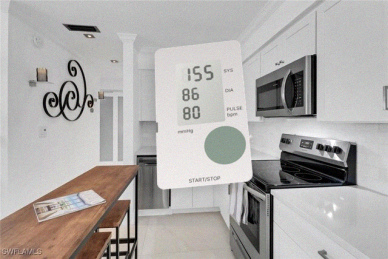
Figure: 86 mmHg
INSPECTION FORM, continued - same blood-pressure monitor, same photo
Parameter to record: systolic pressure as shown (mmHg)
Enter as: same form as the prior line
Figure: 155 mmHg
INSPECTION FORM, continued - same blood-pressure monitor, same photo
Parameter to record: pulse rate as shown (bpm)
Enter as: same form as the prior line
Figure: 80 bpm
